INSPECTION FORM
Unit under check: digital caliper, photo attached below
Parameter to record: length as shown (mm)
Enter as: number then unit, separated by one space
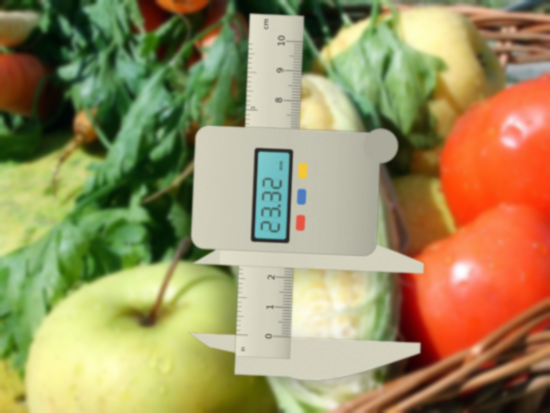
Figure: 23.32 mm
